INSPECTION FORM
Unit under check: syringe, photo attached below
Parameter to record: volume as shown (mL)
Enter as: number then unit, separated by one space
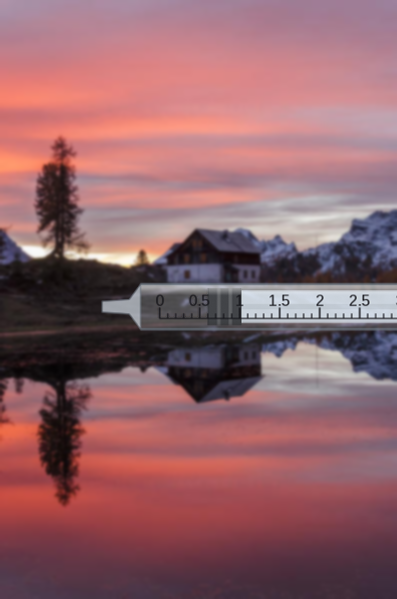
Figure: 0.6 mL
